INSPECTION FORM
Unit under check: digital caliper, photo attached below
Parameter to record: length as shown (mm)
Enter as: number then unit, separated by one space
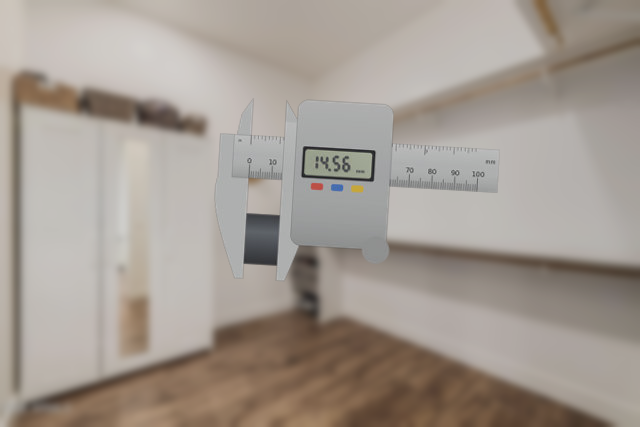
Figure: 14.56 mm
